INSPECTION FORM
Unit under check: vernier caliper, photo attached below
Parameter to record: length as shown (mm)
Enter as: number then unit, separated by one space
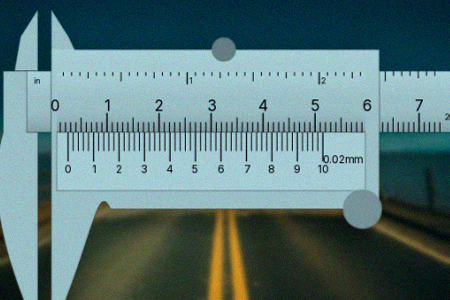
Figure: 2.5 mm
